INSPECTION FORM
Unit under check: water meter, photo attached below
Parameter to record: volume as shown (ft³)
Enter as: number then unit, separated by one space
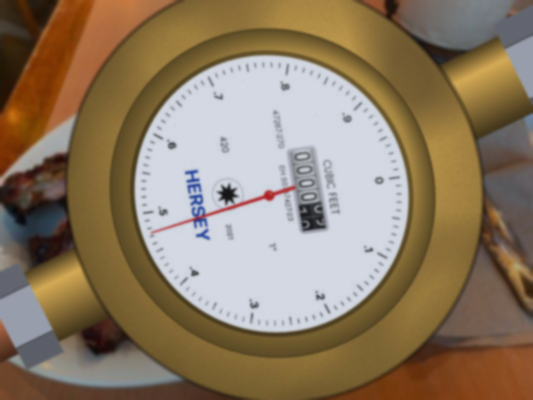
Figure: 9.47 ft³
